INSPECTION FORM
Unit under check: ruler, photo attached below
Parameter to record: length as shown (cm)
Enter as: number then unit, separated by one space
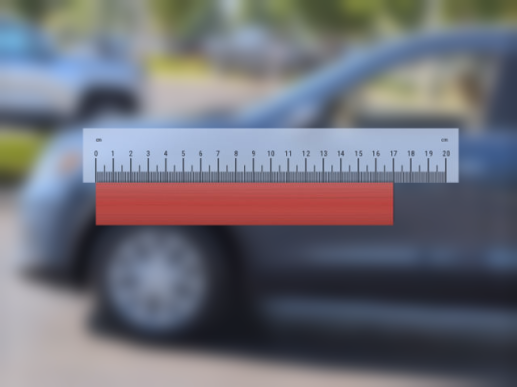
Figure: 17 cm
